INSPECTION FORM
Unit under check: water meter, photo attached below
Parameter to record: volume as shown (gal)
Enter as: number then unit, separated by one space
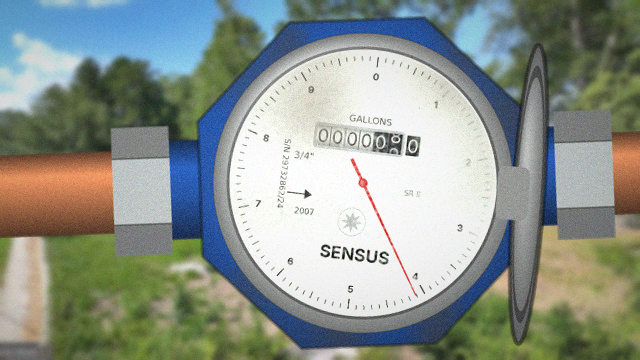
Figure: 84.1 gal
